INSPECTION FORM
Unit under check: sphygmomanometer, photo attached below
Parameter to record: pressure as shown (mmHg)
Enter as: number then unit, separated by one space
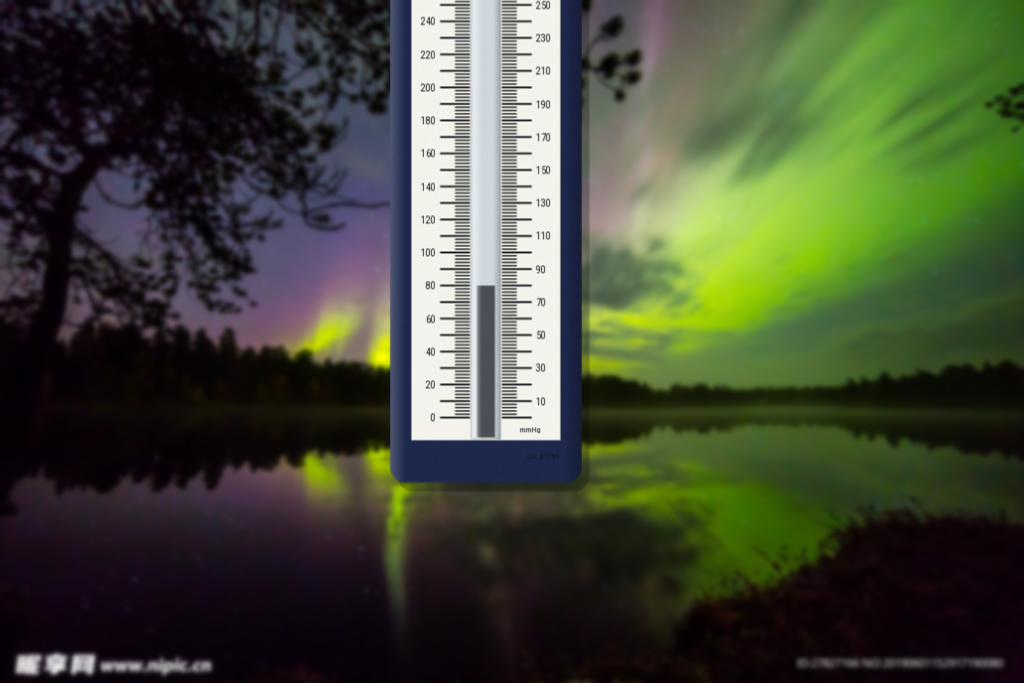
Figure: 80 mmHg
